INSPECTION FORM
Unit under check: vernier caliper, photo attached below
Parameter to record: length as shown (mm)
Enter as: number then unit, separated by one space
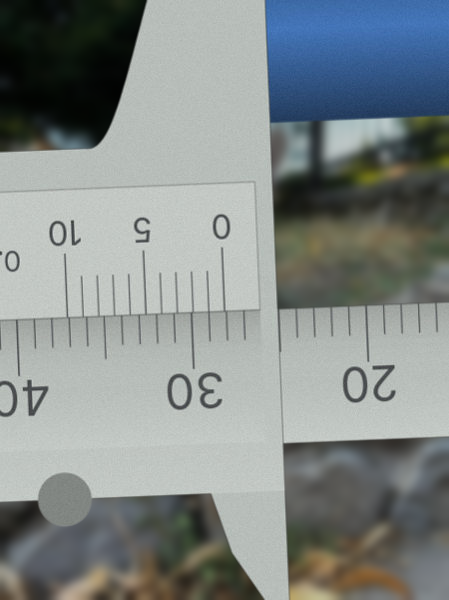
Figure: 28.1 mm
